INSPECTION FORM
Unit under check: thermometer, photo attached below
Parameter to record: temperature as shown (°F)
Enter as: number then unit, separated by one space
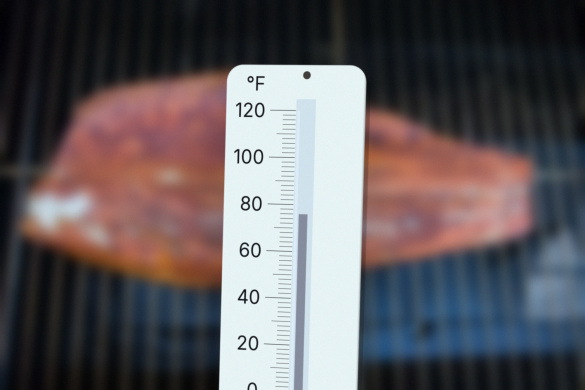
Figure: 76 °F
